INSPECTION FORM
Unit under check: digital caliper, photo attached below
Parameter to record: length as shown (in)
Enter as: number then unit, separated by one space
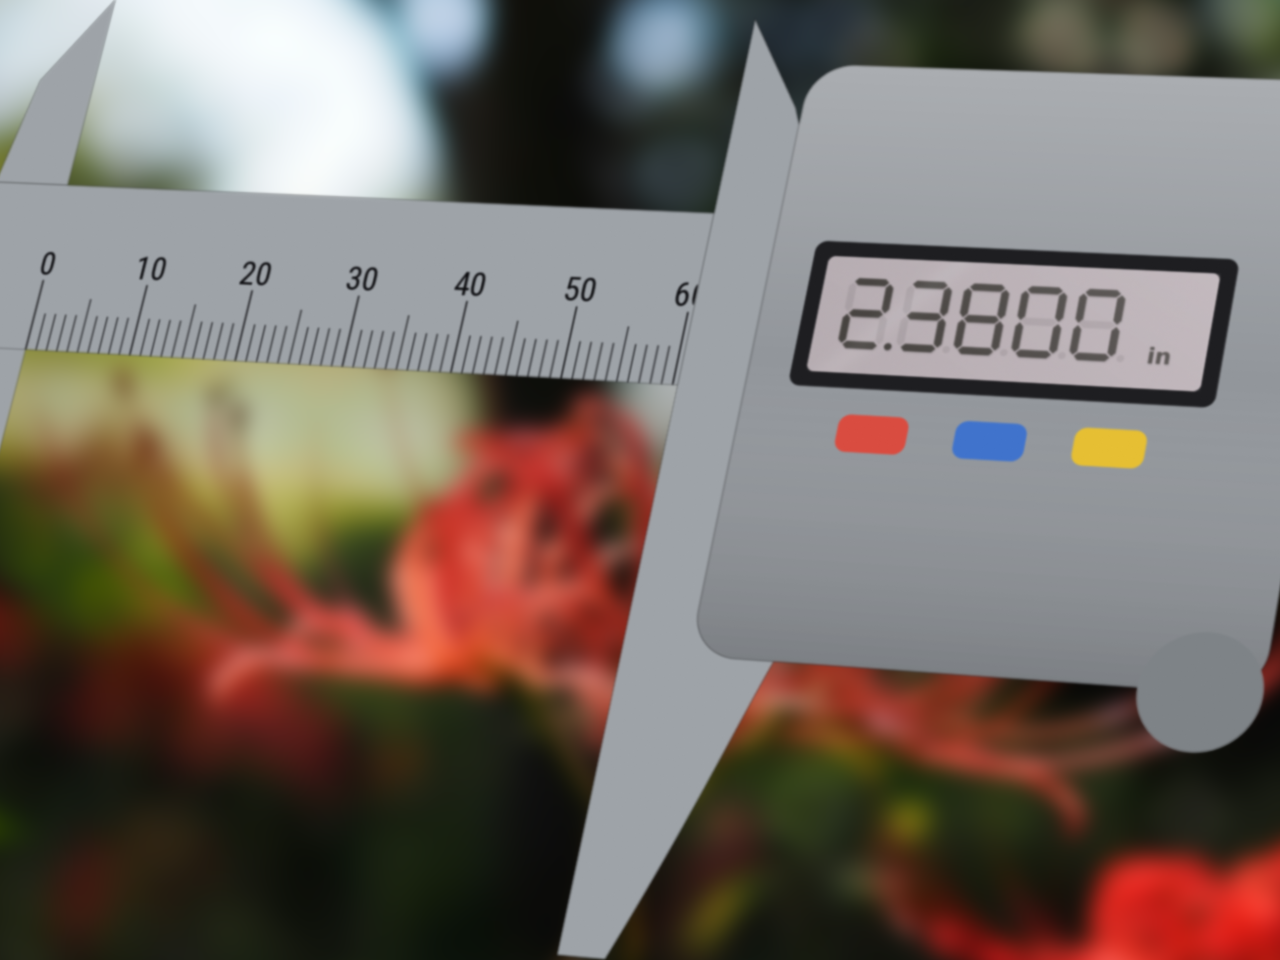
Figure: 2.3800 in
